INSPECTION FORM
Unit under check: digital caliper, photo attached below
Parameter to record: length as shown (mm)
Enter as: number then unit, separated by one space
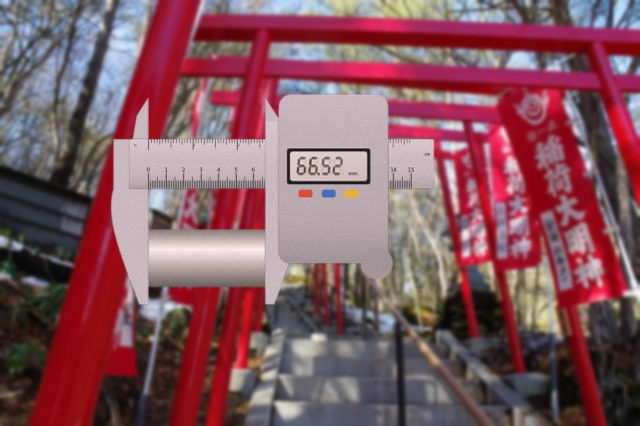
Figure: 66.52 mm
